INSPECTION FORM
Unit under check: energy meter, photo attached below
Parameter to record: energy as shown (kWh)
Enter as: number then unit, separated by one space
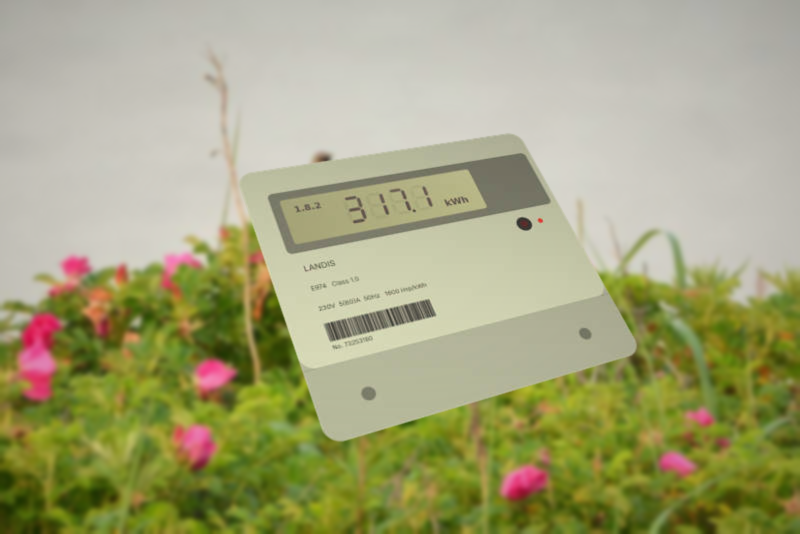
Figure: 317.1 kWh
